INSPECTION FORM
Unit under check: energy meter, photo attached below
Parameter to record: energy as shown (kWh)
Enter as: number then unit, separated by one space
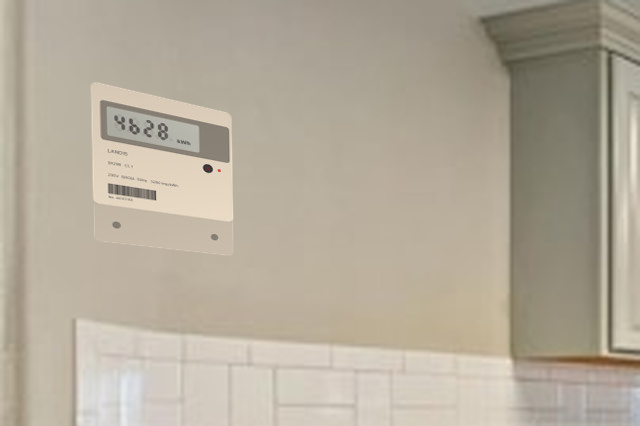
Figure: 4628 kWh
